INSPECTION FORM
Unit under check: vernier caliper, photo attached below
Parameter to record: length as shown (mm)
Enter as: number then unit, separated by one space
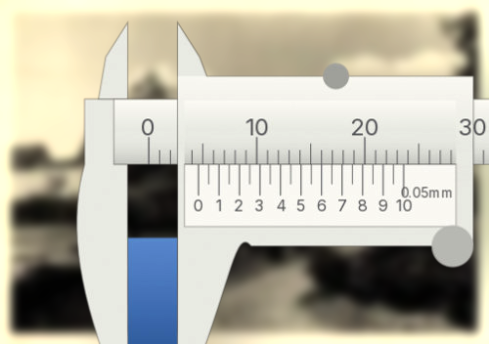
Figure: 4.6 mm
